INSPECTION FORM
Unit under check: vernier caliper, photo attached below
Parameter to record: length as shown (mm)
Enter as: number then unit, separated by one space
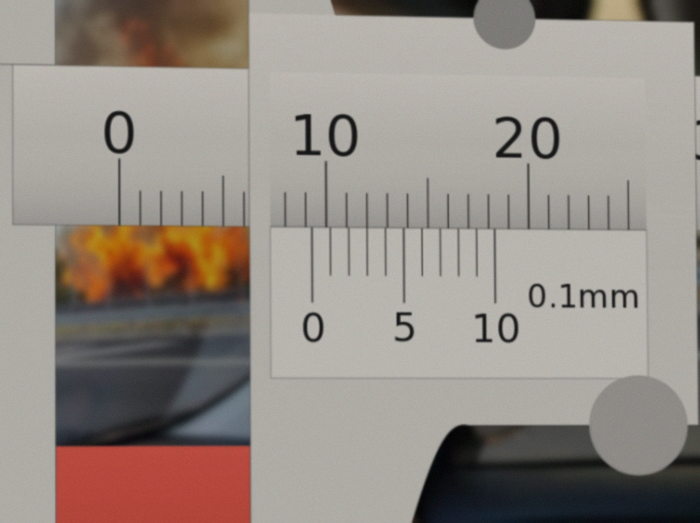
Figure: 9.3 mm
